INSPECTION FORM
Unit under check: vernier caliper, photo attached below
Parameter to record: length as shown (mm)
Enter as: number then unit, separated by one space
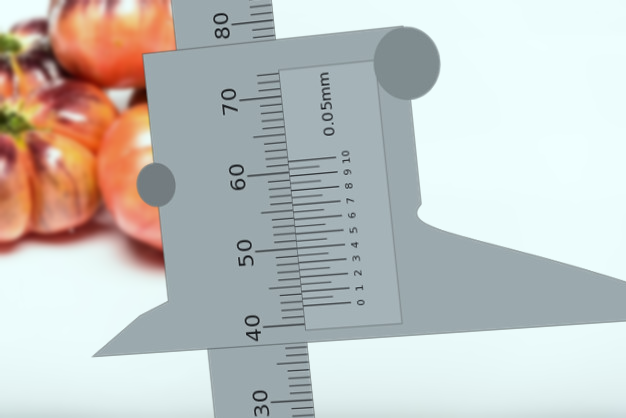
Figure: 42.4 mm
